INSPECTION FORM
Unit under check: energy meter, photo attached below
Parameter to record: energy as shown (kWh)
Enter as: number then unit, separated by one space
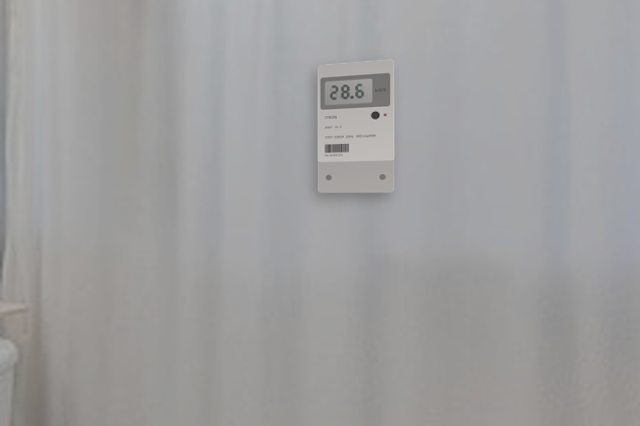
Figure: 28.6 kWh
